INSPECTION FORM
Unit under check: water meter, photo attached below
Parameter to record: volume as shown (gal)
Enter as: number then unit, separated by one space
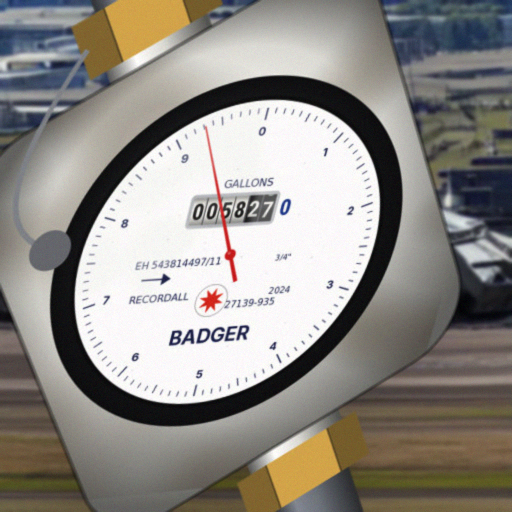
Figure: 58269.3 gal
